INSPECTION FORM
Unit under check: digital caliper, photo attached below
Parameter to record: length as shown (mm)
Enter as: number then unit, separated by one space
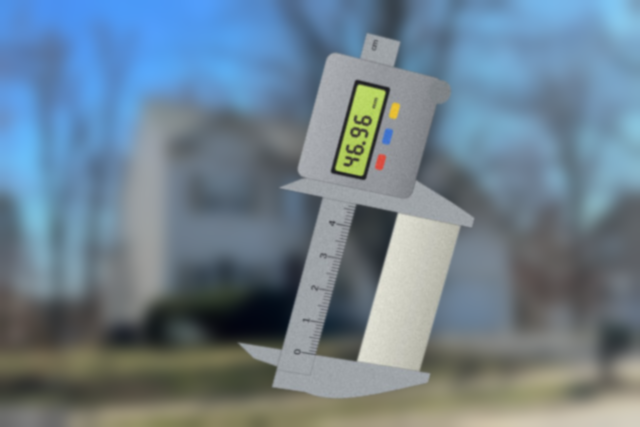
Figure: 46.96 mm
